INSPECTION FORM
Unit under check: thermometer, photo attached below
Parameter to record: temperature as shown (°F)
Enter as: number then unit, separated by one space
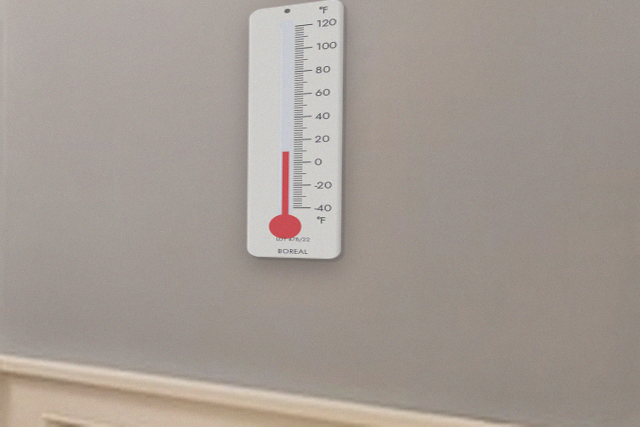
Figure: 10 °F
